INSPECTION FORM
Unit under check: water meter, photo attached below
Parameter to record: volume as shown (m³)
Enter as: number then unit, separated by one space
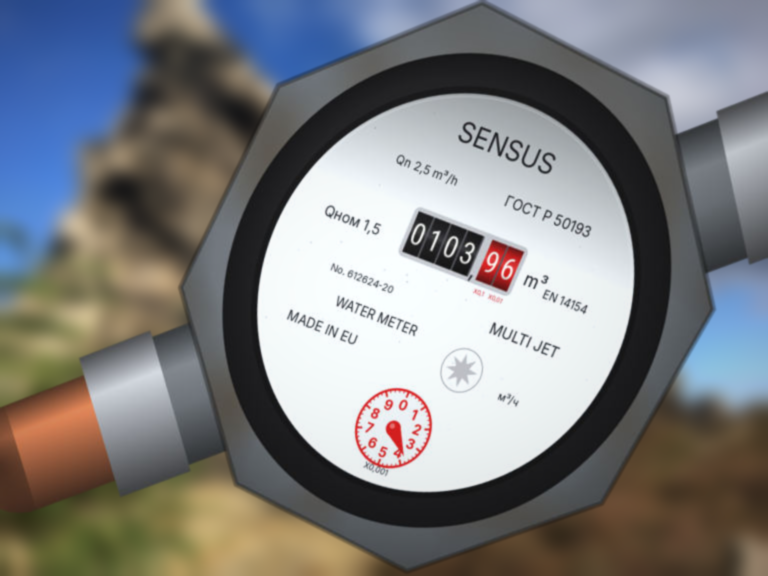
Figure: 103.963 m³
